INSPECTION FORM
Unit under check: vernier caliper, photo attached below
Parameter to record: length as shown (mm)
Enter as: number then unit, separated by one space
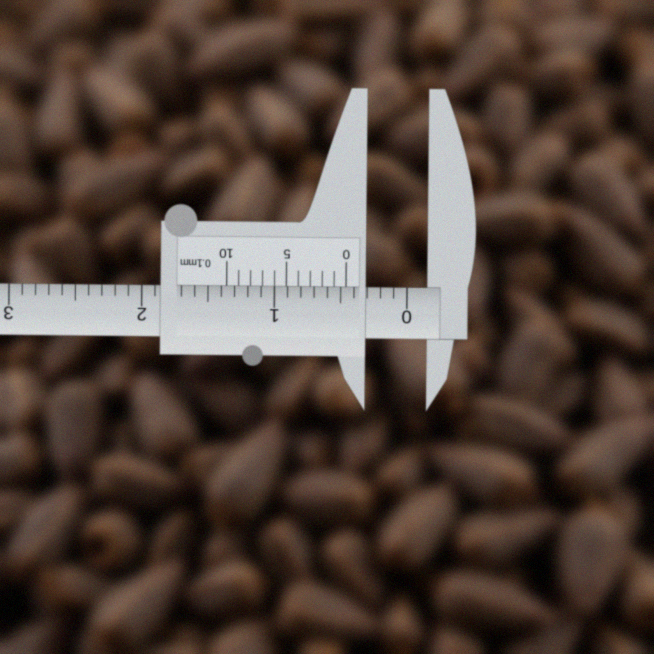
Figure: 4.6 mm
